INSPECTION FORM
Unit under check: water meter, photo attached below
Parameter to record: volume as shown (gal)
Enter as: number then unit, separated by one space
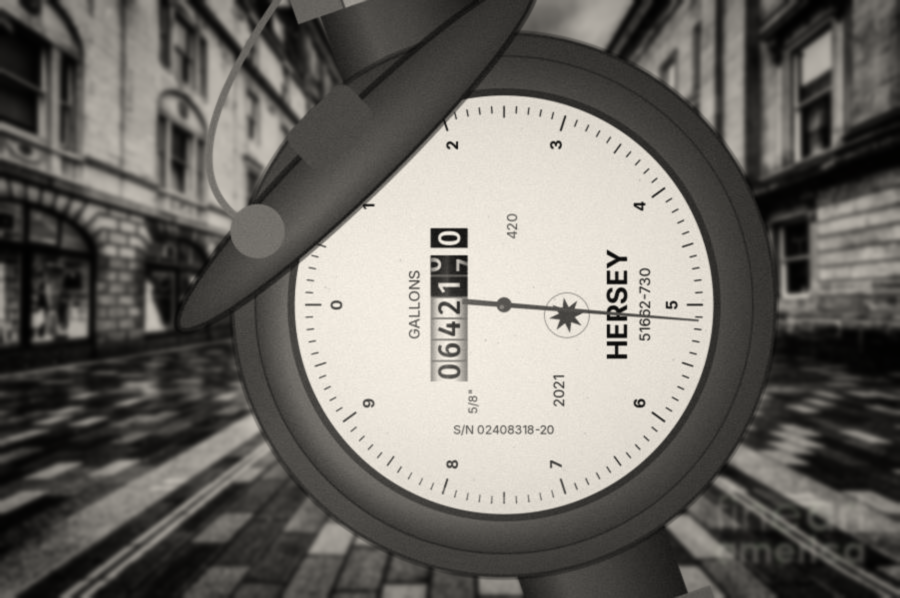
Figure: 642165.1 gal
